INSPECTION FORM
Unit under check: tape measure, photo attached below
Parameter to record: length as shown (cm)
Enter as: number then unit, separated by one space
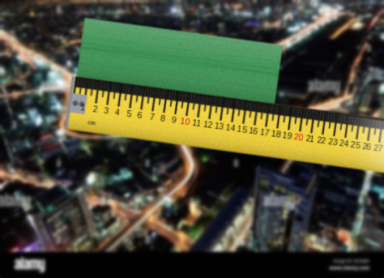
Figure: 17.5 cm
